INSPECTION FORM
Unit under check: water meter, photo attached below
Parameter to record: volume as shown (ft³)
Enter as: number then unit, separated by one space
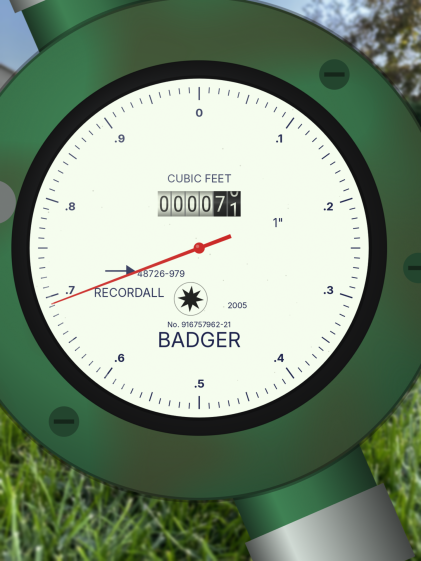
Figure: 70.69 ft³
